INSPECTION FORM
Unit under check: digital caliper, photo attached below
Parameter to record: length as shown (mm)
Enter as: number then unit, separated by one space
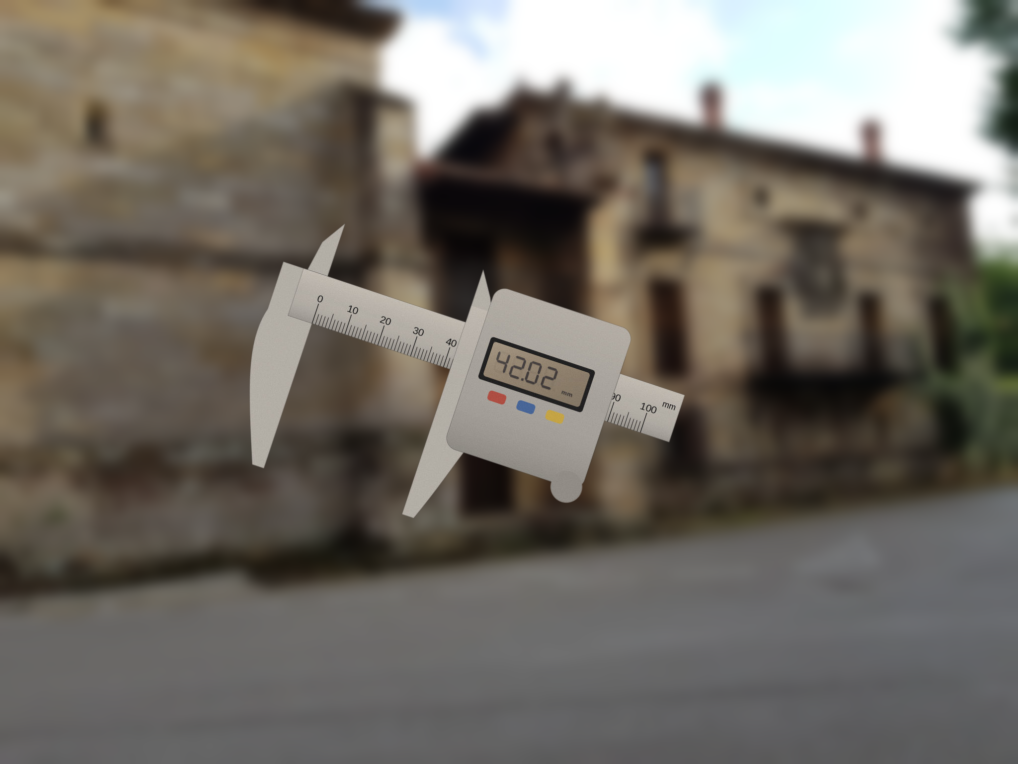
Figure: 42.02 mm
